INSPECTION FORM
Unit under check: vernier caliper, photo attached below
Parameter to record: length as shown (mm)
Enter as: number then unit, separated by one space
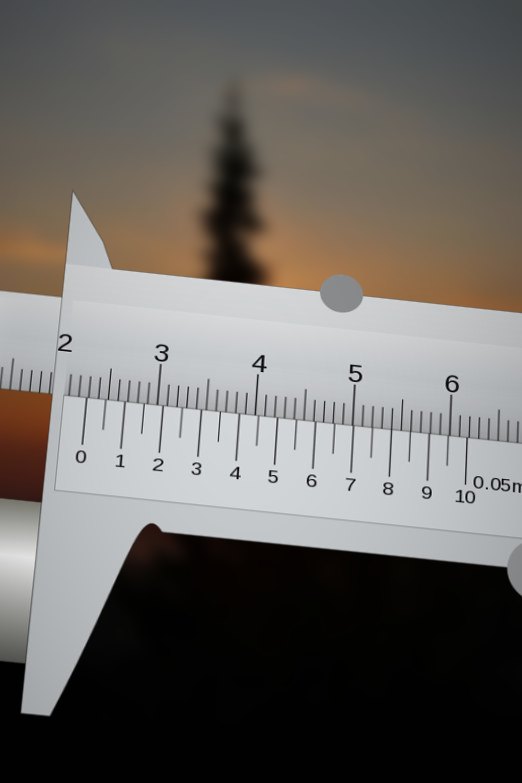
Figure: 22.8 mm
